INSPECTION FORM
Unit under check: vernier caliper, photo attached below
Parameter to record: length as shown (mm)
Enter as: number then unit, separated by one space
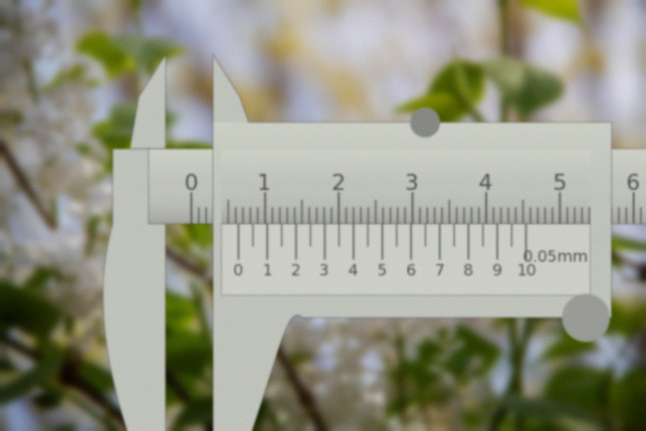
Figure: 6.4 mm
